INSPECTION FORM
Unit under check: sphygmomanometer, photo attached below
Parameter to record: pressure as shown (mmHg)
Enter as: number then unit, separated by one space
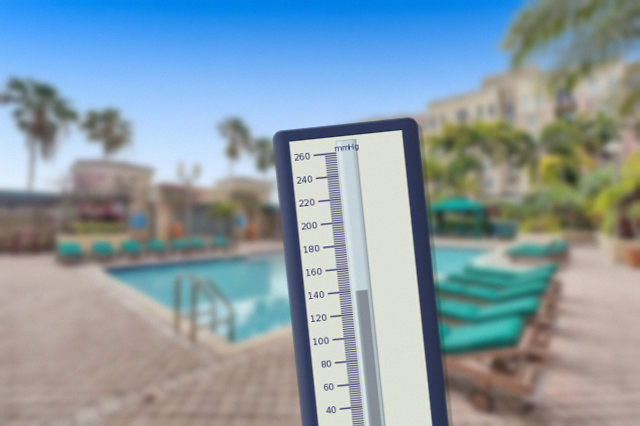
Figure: 140 mmHg
